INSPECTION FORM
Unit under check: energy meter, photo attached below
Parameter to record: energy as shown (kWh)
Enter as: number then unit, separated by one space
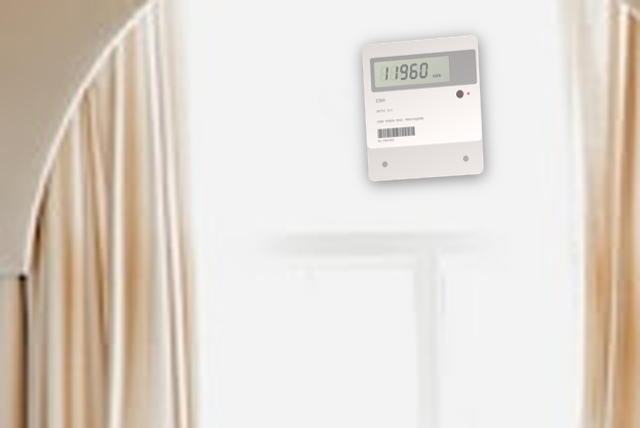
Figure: 11960 kWh
